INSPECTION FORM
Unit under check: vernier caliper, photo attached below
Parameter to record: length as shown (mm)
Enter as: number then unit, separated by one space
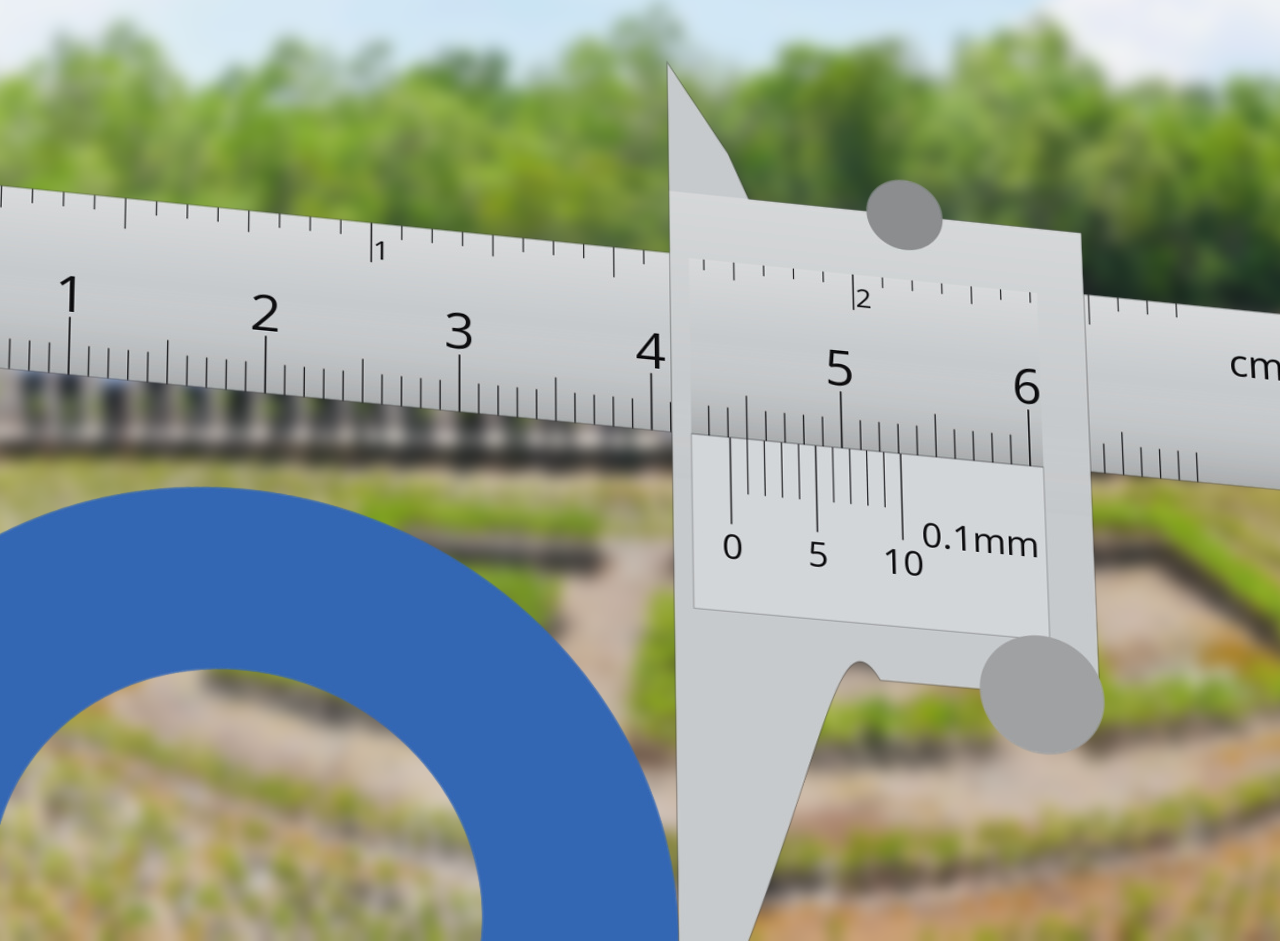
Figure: 44.1 mm
